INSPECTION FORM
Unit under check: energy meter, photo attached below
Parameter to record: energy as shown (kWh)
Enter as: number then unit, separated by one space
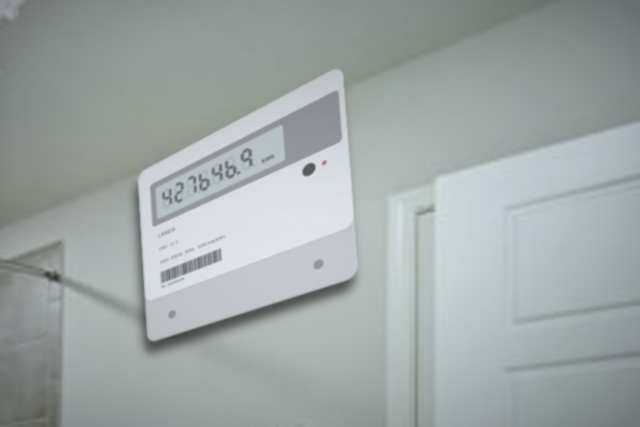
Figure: 427646.9 kWh
